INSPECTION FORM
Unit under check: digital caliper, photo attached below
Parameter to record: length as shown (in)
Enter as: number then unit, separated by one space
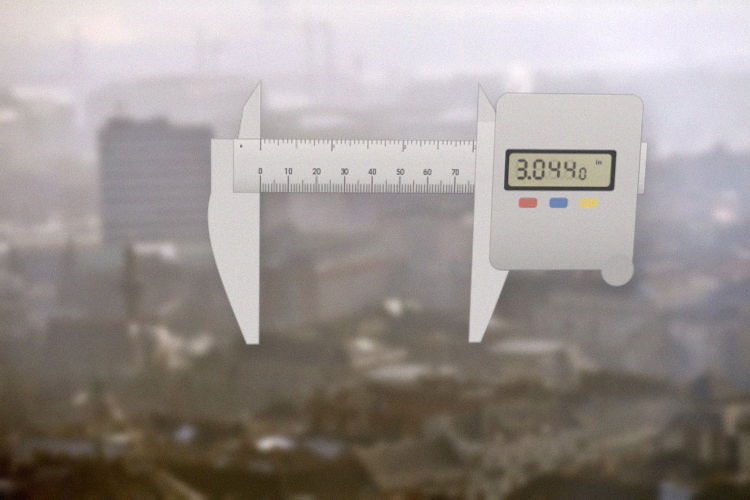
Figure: 3.0440 in
